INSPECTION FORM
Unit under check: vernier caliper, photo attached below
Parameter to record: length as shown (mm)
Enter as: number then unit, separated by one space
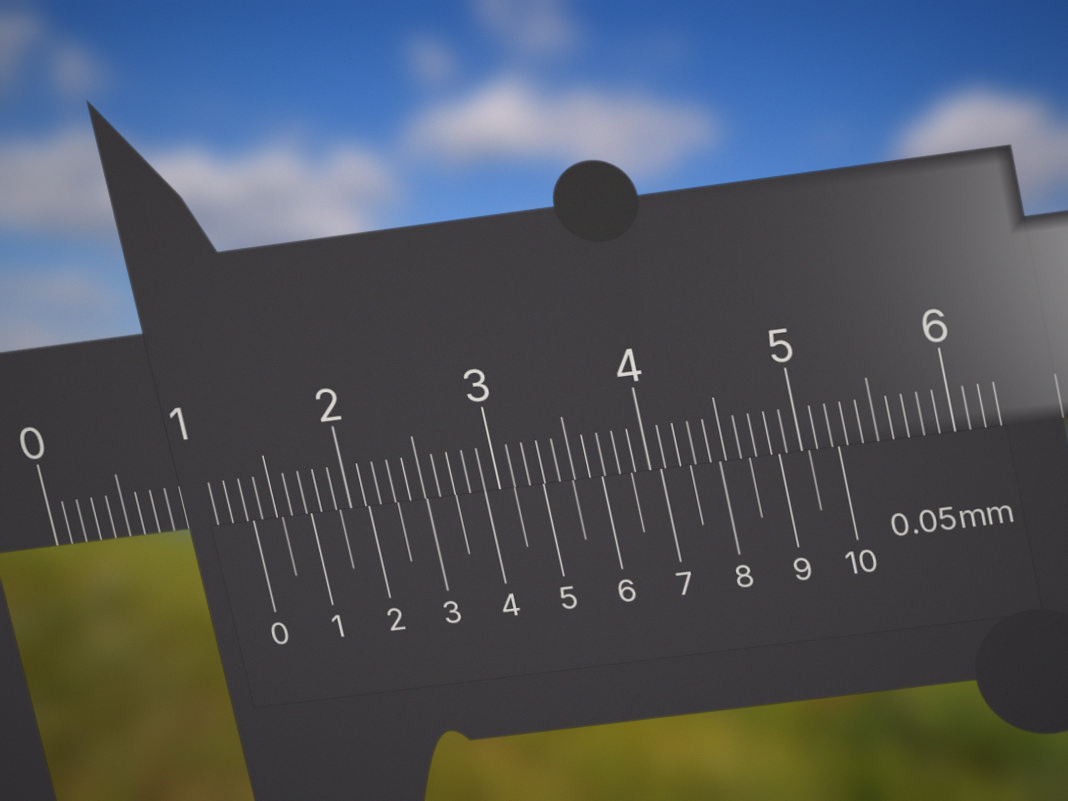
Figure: 13.4 mm
